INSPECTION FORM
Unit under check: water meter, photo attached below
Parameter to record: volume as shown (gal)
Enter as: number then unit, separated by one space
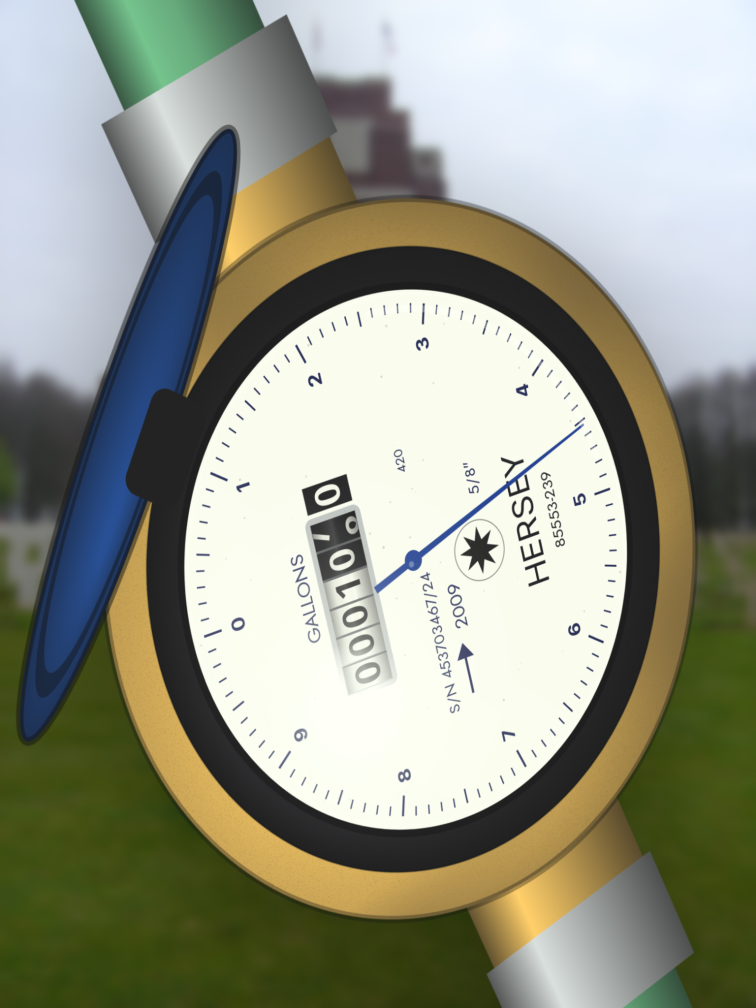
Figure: 1074.5 gal
